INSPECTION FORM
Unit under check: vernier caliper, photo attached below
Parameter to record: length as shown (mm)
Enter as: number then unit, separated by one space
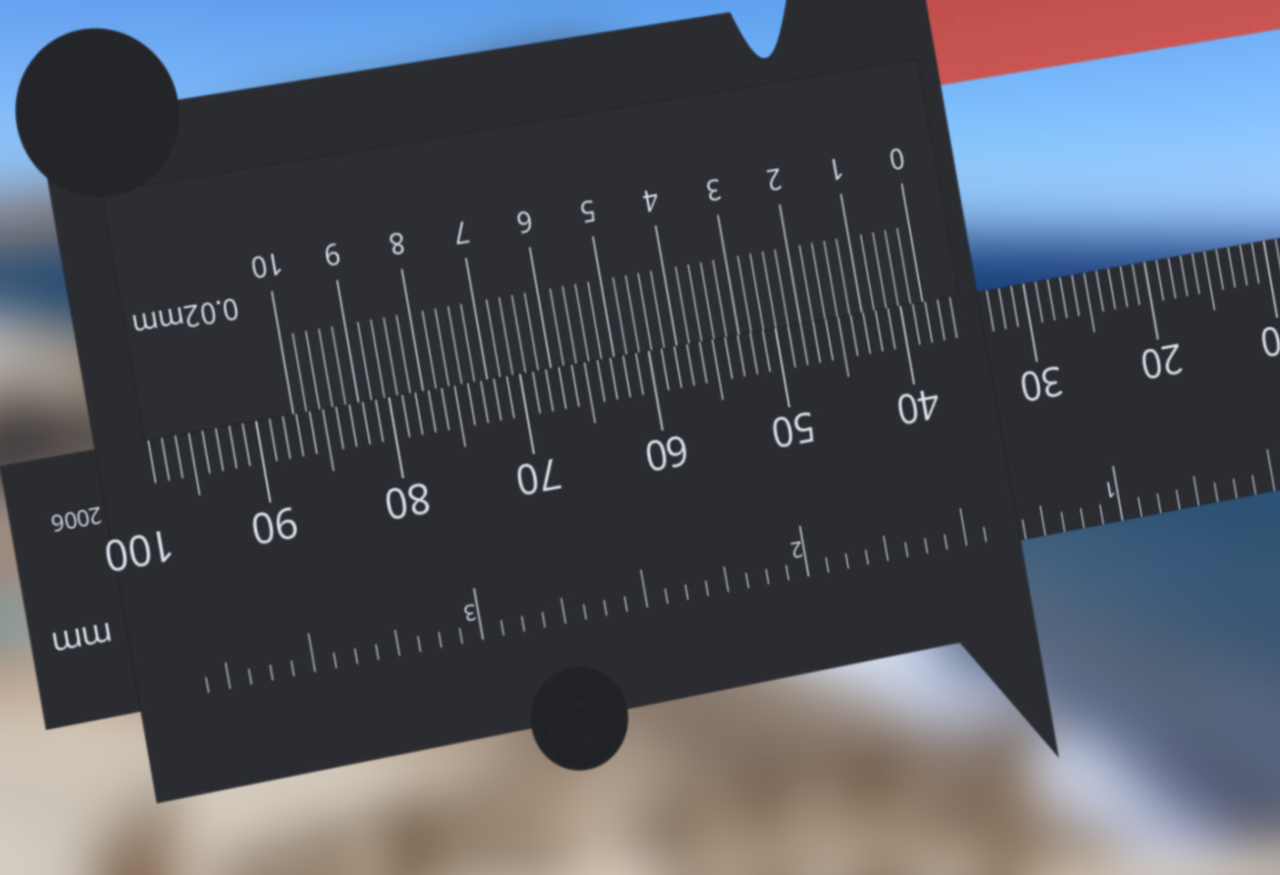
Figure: 38.2 mm
